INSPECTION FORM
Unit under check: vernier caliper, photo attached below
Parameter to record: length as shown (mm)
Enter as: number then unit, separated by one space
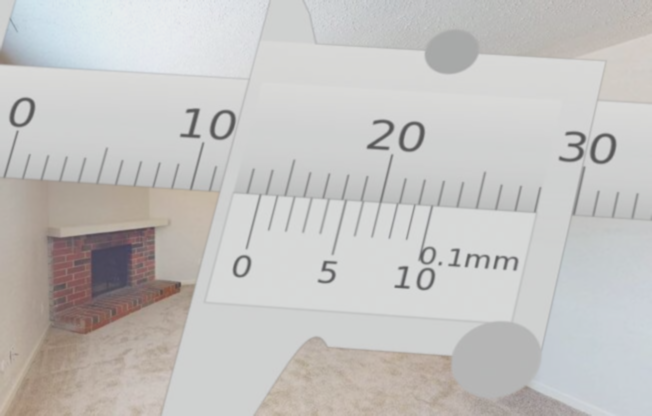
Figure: 13.7 mm
